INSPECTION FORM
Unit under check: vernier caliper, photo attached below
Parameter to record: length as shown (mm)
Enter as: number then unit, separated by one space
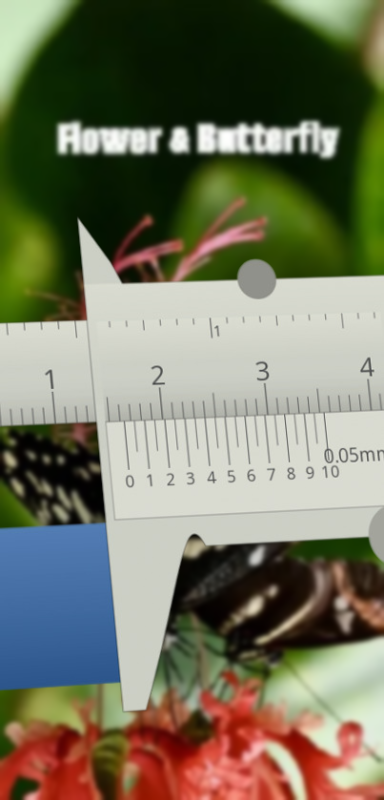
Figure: 16.4 mm
